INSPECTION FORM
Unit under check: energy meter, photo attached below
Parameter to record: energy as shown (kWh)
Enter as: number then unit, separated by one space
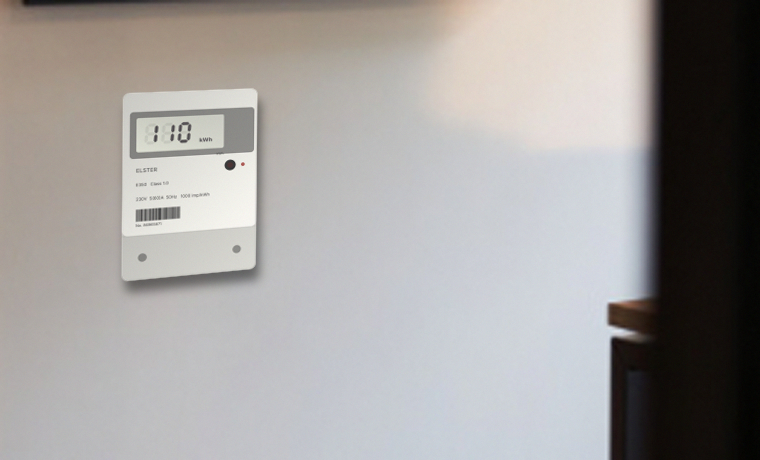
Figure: 110 kWh
